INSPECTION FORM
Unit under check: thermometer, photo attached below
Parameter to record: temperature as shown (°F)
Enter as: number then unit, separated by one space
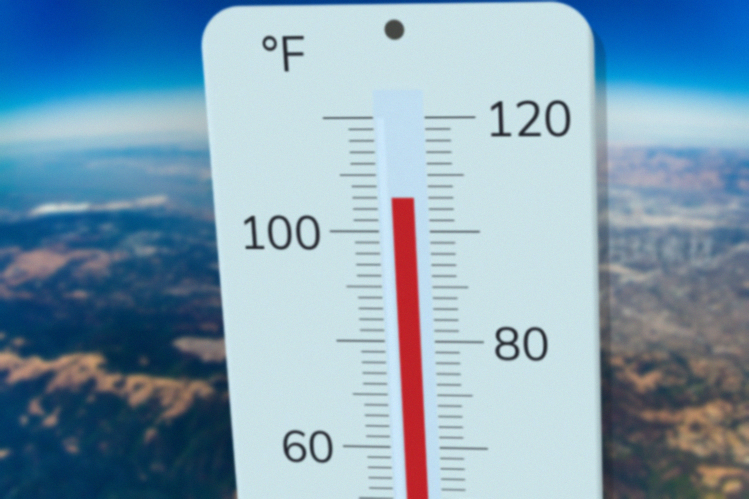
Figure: 106 °F
